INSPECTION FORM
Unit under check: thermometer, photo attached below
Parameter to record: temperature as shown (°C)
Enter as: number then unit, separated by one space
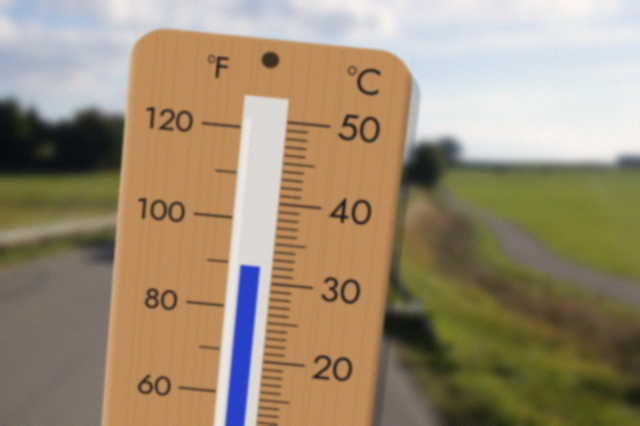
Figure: 32 °C
